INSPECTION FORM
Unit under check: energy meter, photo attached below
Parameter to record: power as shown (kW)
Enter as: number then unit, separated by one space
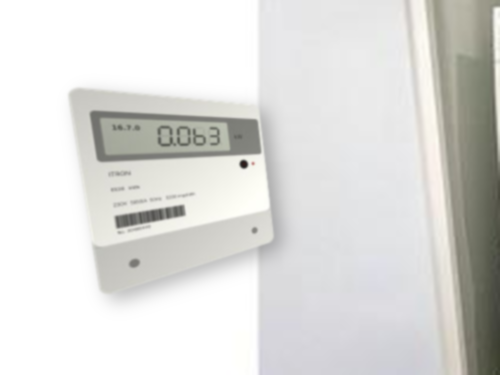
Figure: 0.063 kW
